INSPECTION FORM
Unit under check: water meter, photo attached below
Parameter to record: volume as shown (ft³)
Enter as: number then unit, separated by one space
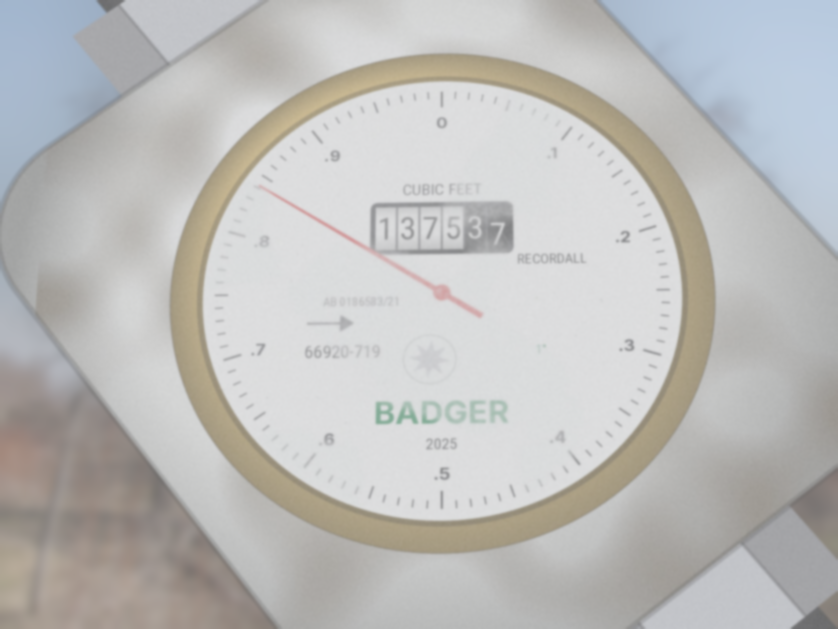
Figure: 137536.84 ft³
